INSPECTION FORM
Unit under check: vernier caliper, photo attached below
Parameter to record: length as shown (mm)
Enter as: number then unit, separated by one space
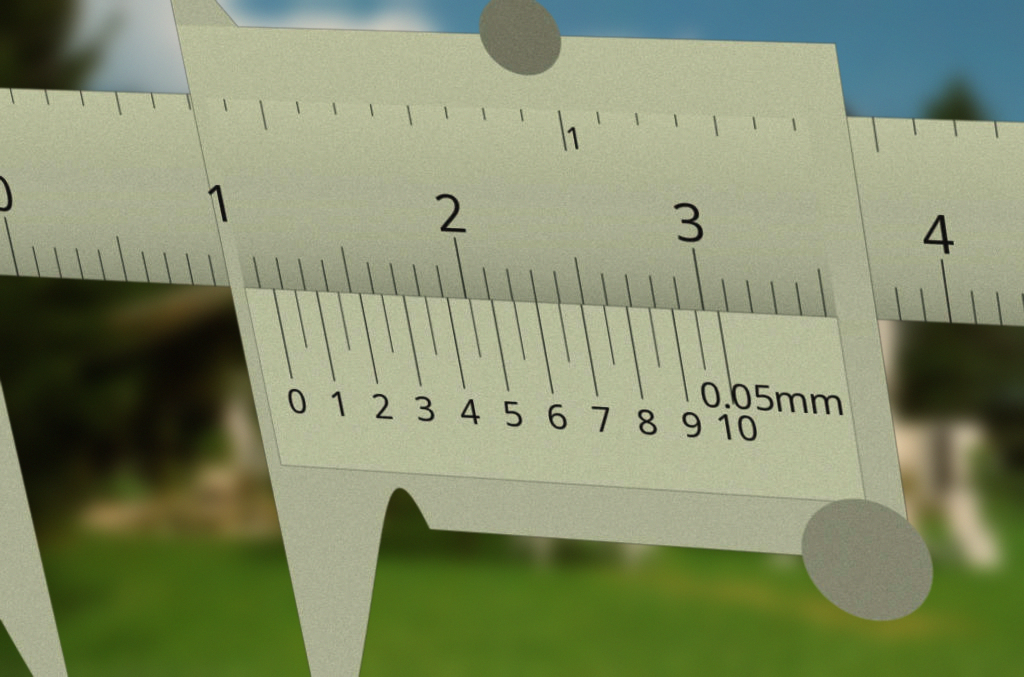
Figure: 11.6 mm
